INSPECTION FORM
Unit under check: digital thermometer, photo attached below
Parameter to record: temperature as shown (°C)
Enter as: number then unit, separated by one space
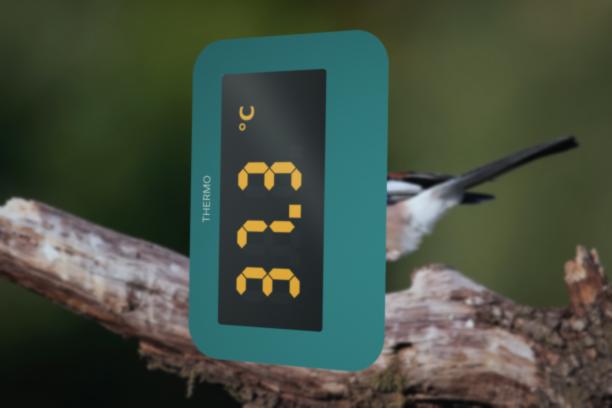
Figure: 37.3 °C
